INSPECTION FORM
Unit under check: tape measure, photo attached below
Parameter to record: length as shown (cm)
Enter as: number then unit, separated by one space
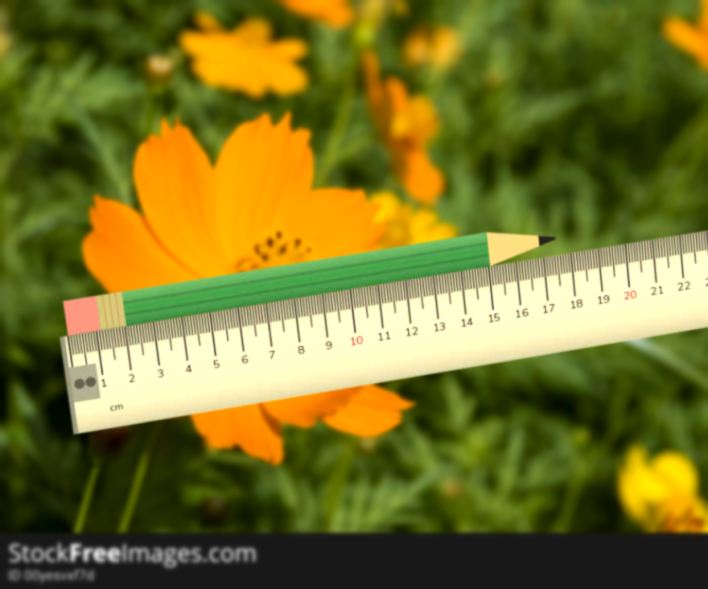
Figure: 17.5 cm
